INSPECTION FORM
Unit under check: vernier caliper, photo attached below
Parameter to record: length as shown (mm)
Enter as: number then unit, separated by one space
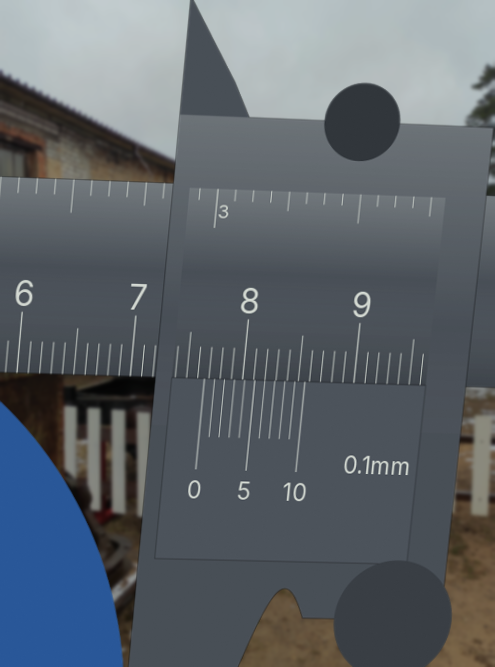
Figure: 76.6 mm
